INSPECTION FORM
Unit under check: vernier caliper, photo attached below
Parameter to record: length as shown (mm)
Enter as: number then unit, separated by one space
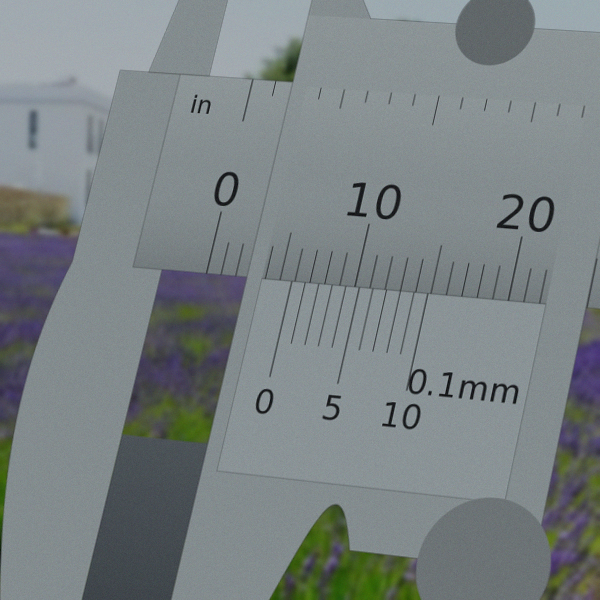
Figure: 5.8 mm
